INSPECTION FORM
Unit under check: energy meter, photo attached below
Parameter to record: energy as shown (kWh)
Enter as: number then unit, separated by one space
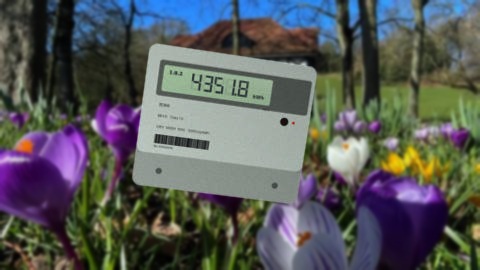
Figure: 4351.8 kWh
